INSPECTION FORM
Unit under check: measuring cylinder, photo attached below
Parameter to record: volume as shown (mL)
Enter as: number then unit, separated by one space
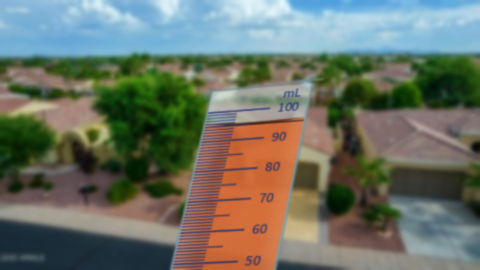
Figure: 95 mL
